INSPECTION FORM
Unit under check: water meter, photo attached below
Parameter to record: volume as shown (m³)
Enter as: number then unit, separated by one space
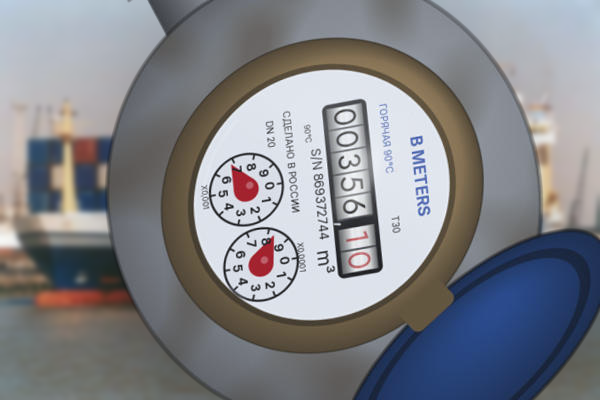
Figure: 356.1068 m³
